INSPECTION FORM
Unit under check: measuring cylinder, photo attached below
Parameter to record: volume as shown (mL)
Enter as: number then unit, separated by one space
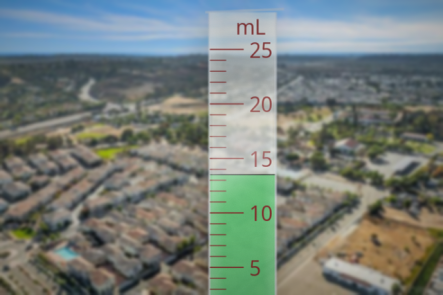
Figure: 13.5 mL
